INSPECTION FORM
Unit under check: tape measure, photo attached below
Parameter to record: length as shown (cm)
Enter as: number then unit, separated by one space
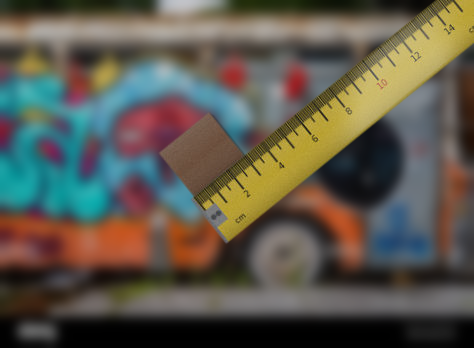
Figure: 3 cm
